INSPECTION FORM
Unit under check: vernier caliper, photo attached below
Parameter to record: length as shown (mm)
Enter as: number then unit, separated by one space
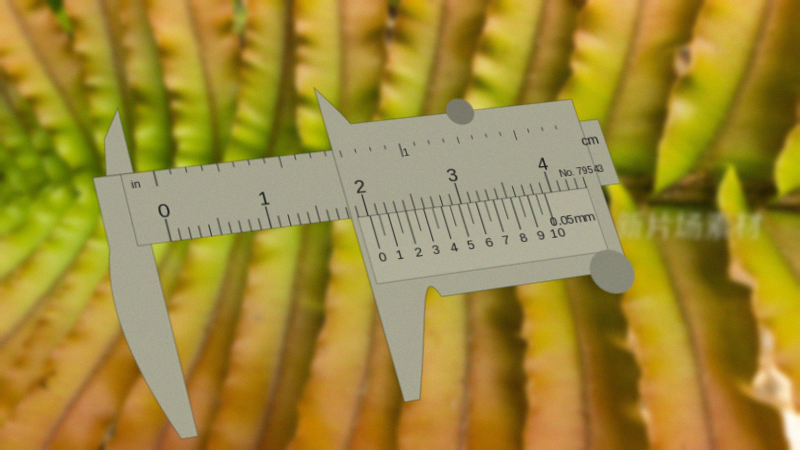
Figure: 20.2 mm
